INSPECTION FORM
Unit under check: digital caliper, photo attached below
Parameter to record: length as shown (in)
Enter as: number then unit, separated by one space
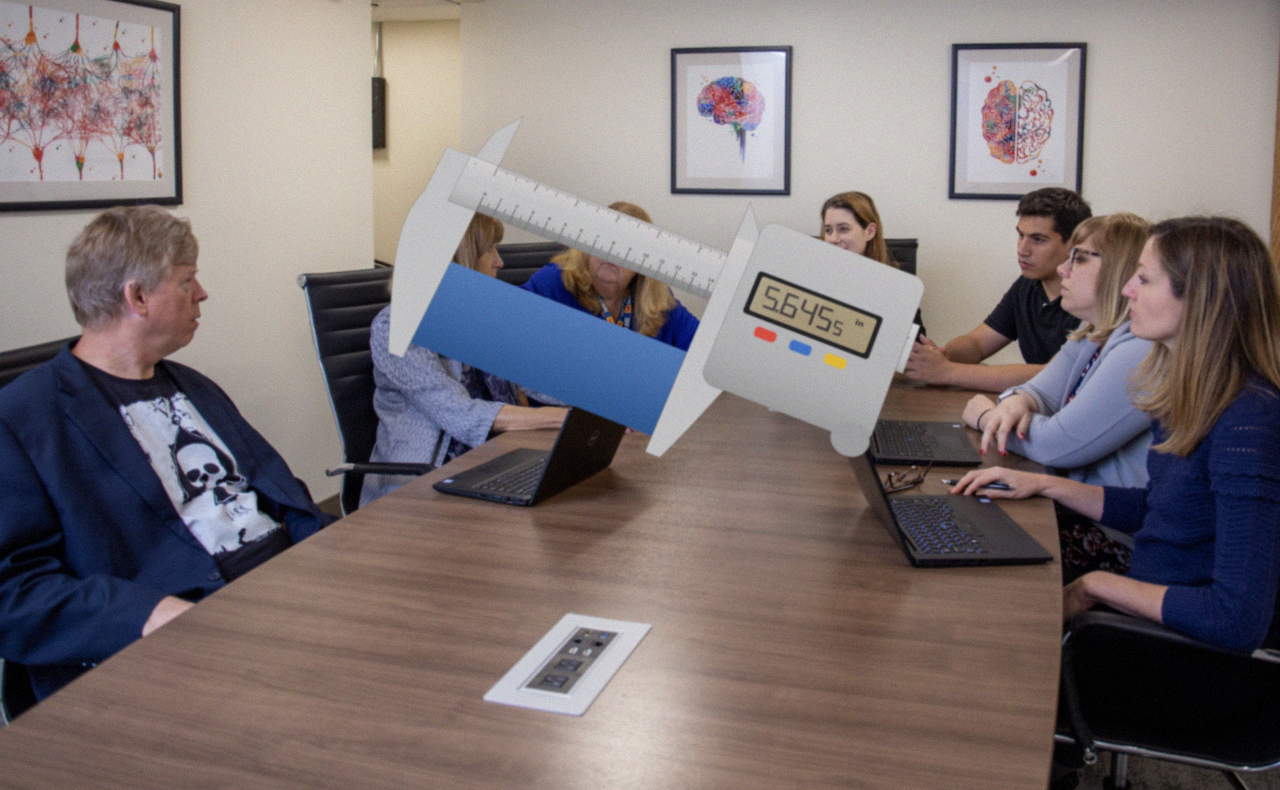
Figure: 5.6455 in
